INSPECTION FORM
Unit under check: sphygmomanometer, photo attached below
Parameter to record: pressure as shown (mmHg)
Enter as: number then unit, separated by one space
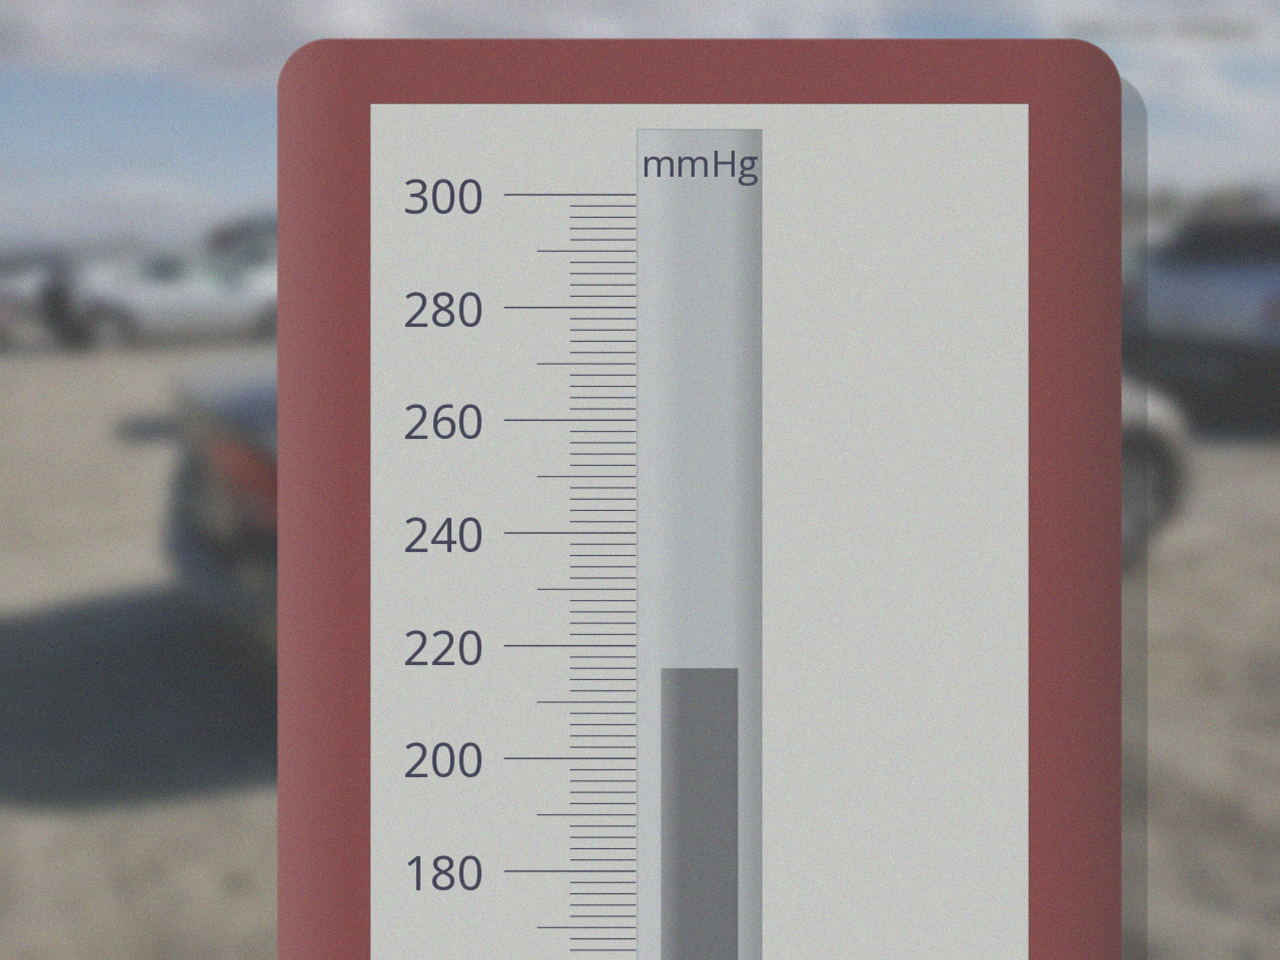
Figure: 216 mmHg
